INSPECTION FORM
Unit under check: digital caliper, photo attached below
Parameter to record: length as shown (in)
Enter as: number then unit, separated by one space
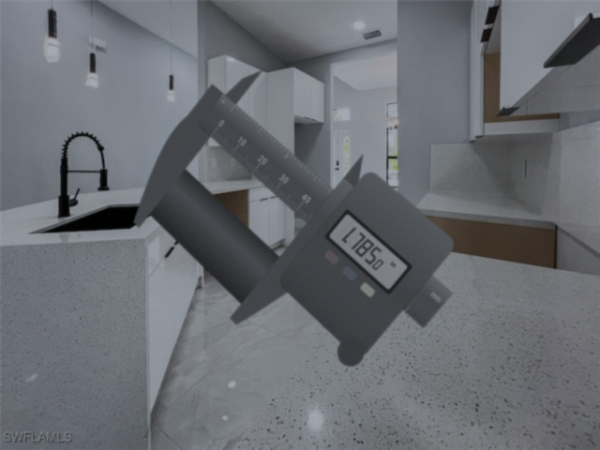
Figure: 1.7850 in
